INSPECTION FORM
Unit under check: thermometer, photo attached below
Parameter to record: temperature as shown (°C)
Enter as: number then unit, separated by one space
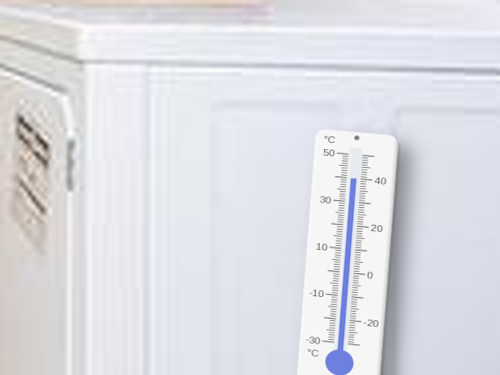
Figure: 40 °C
